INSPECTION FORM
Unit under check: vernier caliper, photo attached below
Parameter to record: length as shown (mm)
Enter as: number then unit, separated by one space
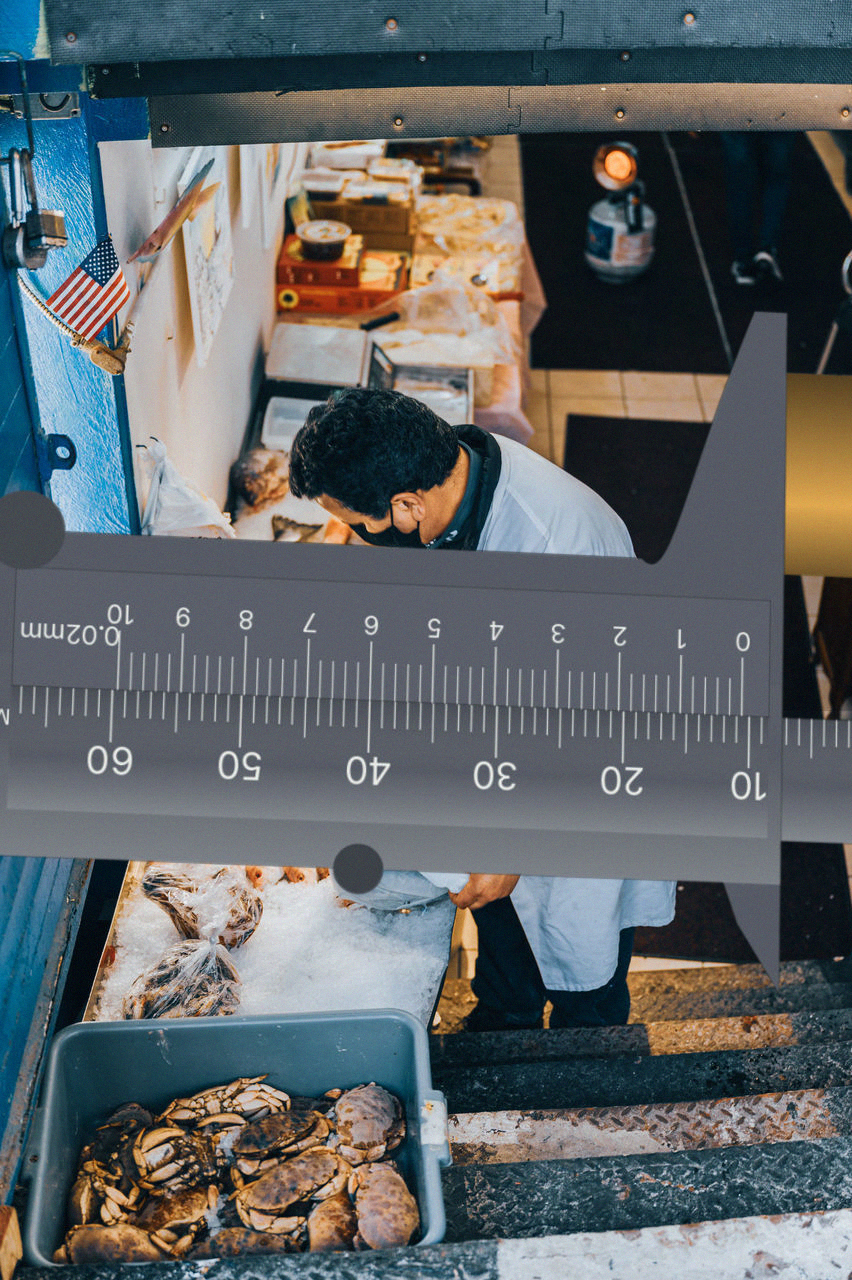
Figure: 10.6 mm
